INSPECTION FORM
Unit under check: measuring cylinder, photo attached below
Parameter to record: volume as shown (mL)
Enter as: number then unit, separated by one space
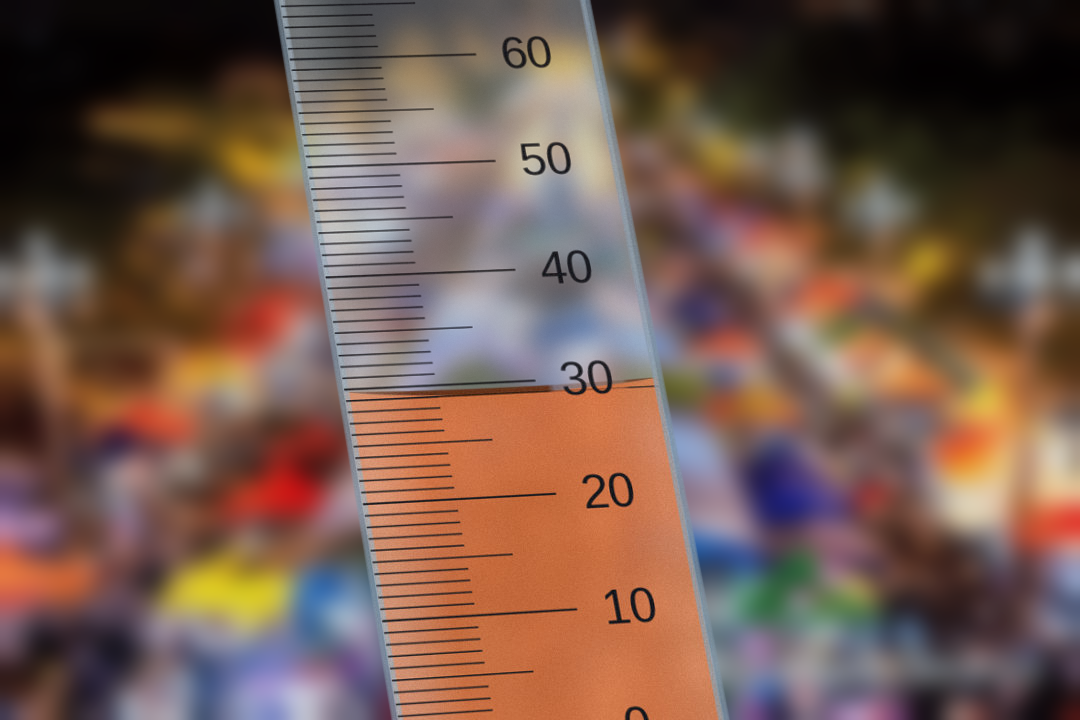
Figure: 29 mL
